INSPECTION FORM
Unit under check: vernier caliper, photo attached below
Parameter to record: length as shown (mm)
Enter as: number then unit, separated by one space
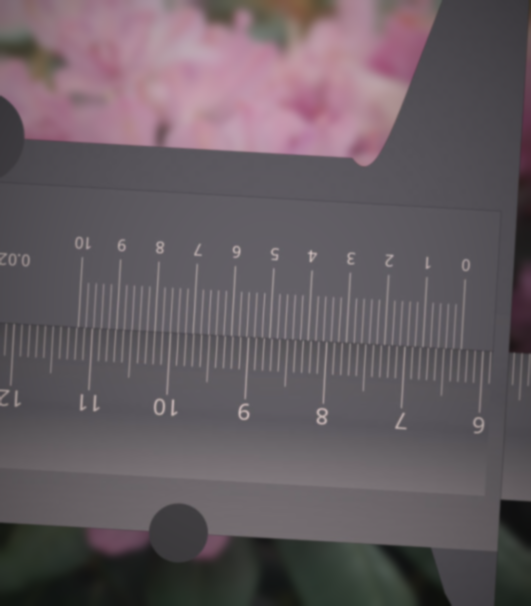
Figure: 62.8 mm
